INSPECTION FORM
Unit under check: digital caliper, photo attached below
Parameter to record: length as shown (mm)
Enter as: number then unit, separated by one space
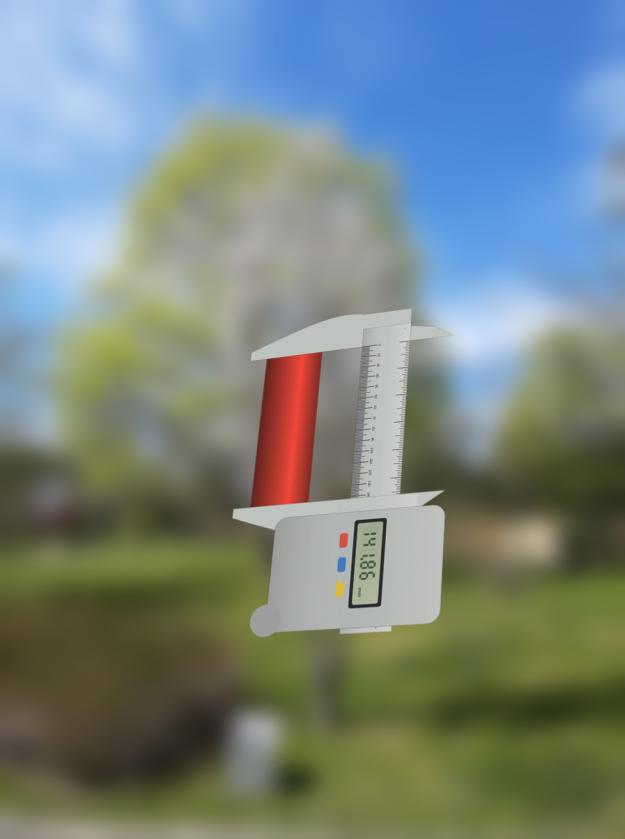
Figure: 141.86 mm
